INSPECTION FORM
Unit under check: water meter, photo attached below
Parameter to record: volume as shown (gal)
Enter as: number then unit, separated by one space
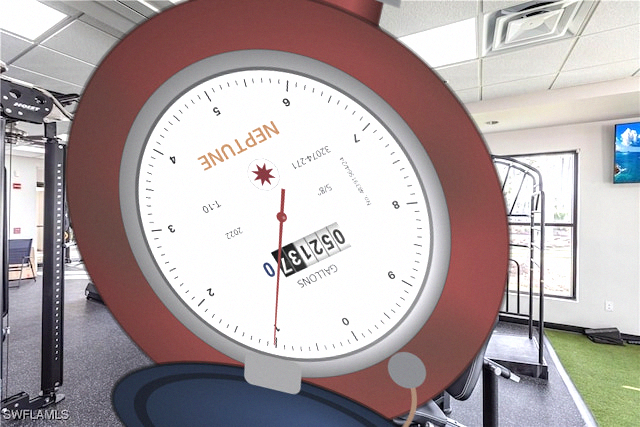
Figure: 521371.0 gal
